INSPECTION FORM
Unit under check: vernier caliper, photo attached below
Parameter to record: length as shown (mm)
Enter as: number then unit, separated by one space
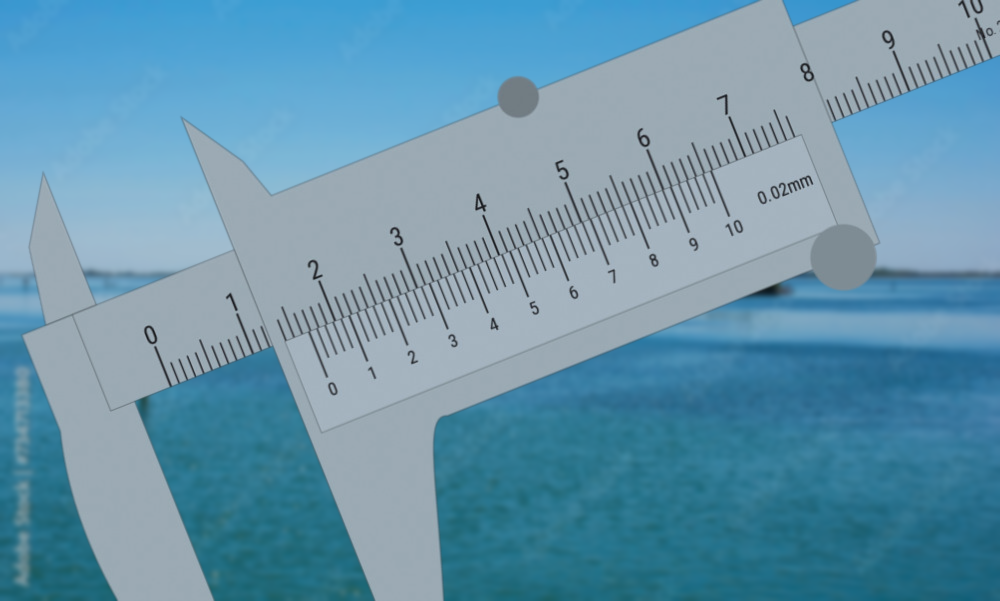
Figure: 16.8 mm
